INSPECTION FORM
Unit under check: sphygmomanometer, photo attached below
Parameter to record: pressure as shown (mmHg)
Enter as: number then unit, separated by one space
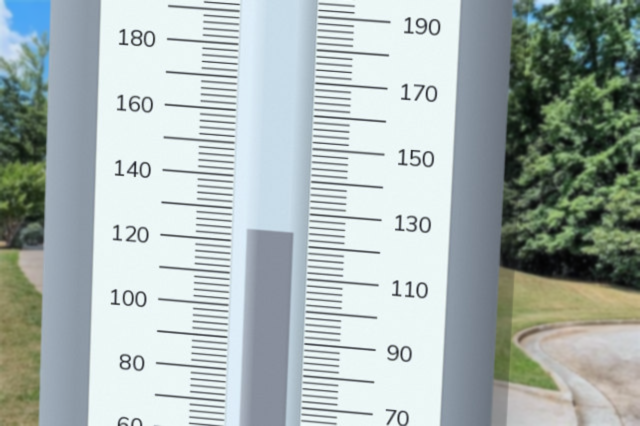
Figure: 124 mmHg
